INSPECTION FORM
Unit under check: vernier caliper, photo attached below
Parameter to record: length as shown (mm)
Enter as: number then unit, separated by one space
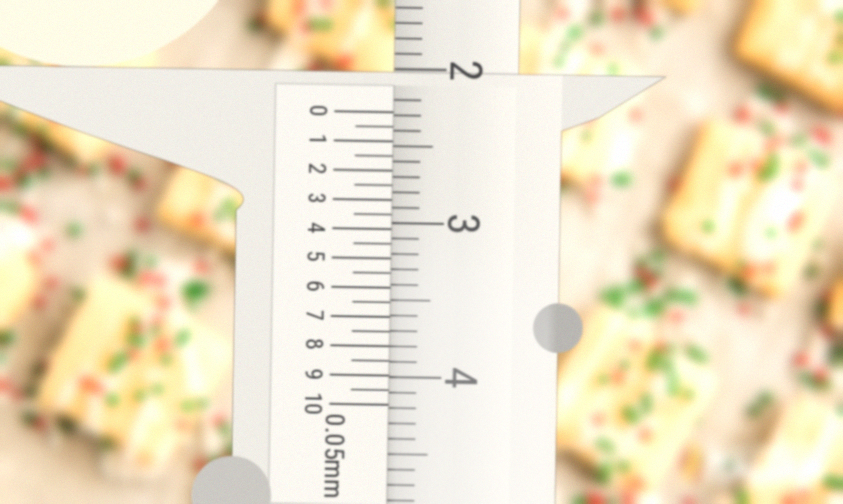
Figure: 22.8 mm
